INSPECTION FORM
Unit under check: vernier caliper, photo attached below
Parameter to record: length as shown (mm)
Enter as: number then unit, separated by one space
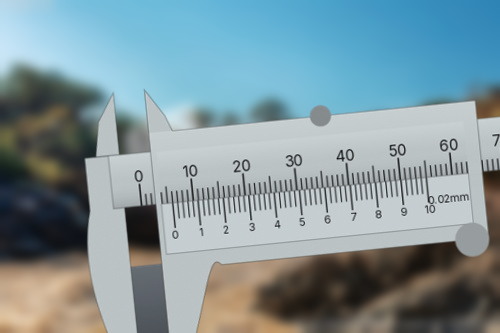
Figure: 6.0 mm
